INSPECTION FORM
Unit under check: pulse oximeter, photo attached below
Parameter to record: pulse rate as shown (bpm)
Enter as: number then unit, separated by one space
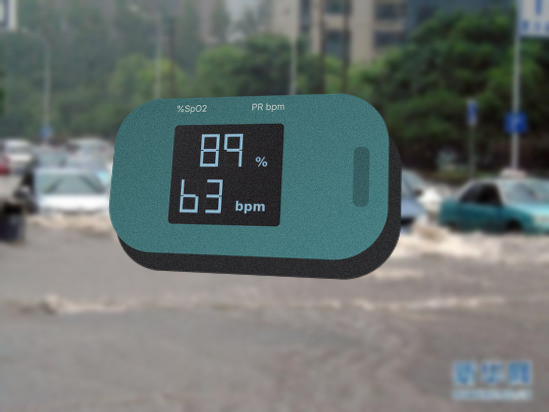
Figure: 63 bpm
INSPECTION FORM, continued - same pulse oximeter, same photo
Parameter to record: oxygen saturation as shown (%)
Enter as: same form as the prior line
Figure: 89 %
